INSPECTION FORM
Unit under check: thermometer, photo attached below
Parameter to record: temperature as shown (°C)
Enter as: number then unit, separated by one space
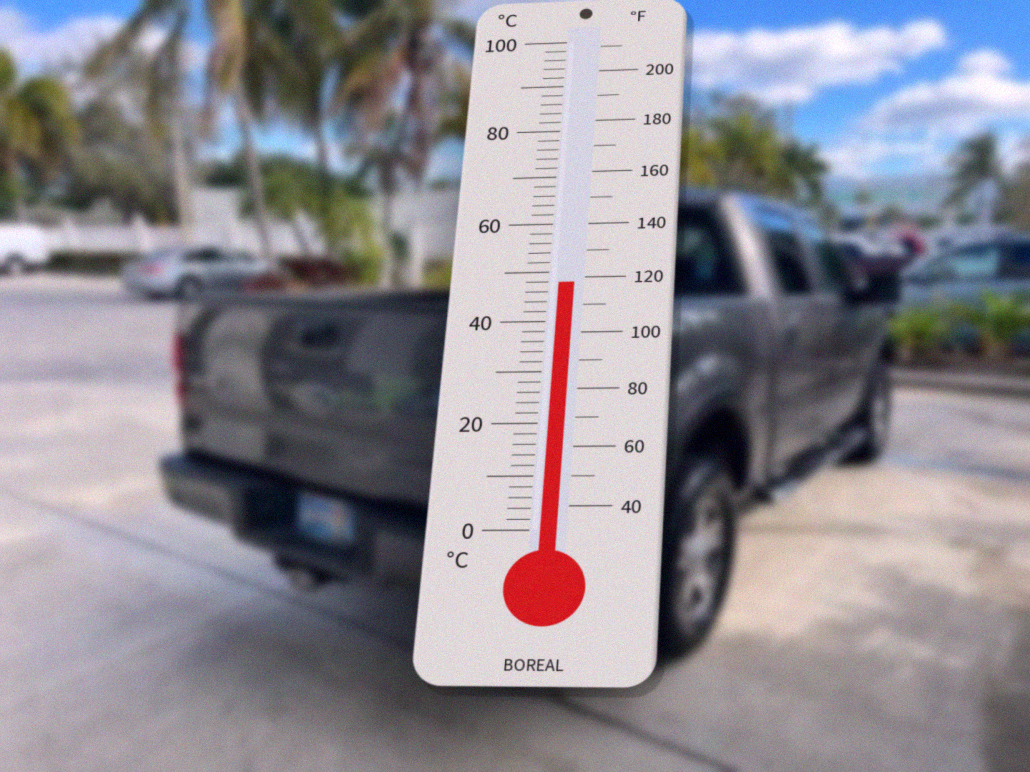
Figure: 48 °C
